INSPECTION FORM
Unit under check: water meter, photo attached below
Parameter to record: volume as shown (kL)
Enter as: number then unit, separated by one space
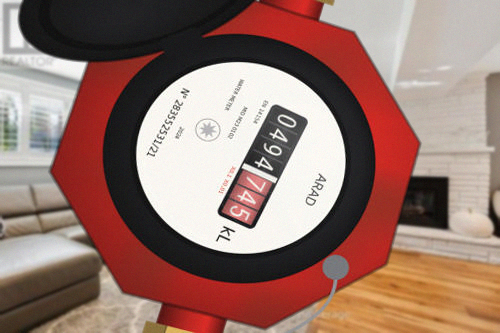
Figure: 494.745 kL
